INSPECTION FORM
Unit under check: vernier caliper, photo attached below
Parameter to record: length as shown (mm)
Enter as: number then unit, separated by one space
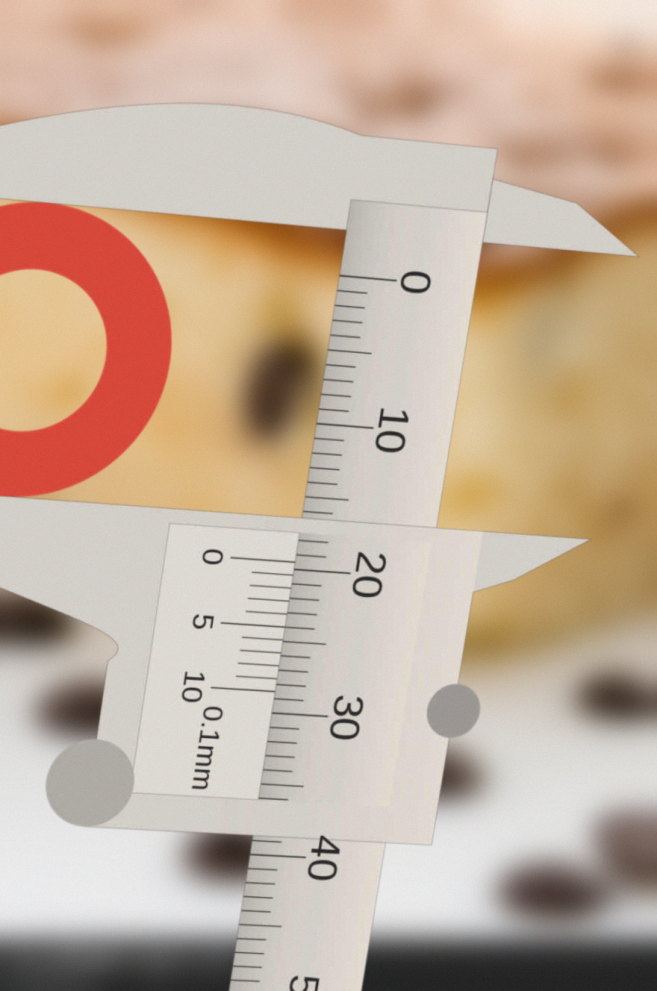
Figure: 19.5 mm
